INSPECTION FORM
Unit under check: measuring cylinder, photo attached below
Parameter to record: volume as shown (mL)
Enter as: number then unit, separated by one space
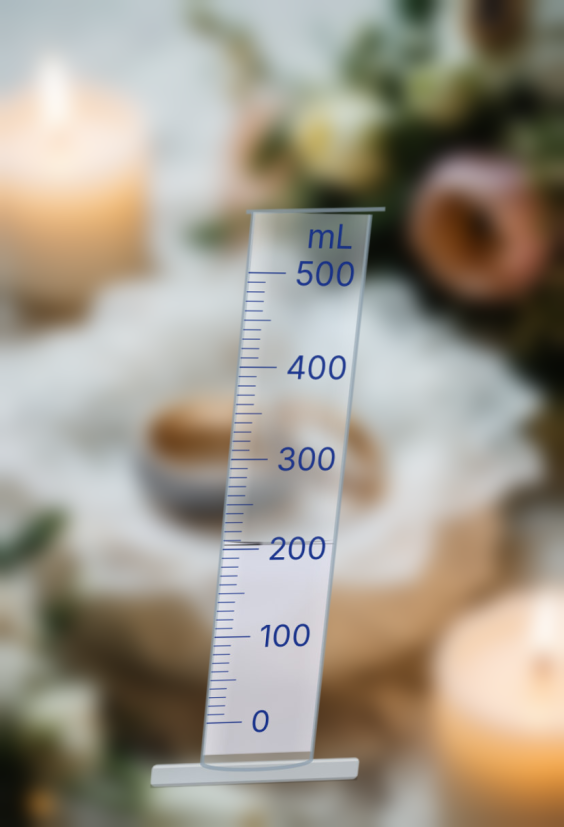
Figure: 205 mL
